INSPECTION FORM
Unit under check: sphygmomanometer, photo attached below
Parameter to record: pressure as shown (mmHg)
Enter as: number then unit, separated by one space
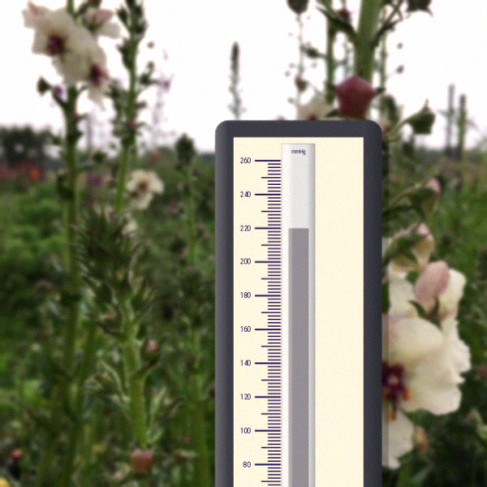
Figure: 220 mmHg
